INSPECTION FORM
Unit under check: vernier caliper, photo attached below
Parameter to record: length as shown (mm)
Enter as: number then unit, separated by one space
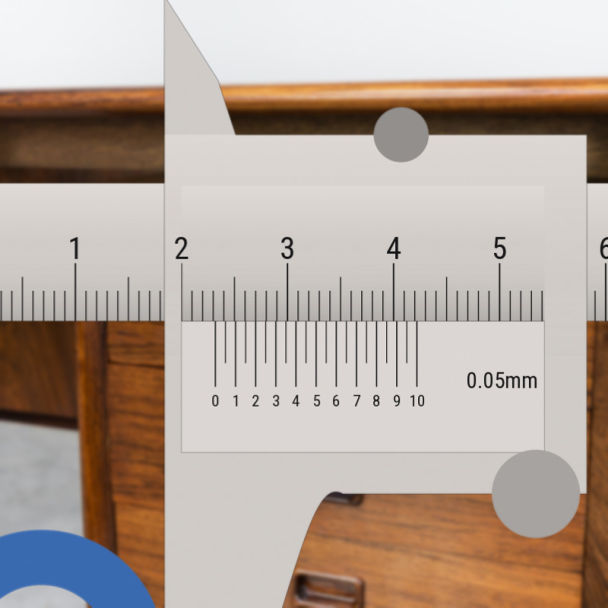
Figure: 23.2 mm
